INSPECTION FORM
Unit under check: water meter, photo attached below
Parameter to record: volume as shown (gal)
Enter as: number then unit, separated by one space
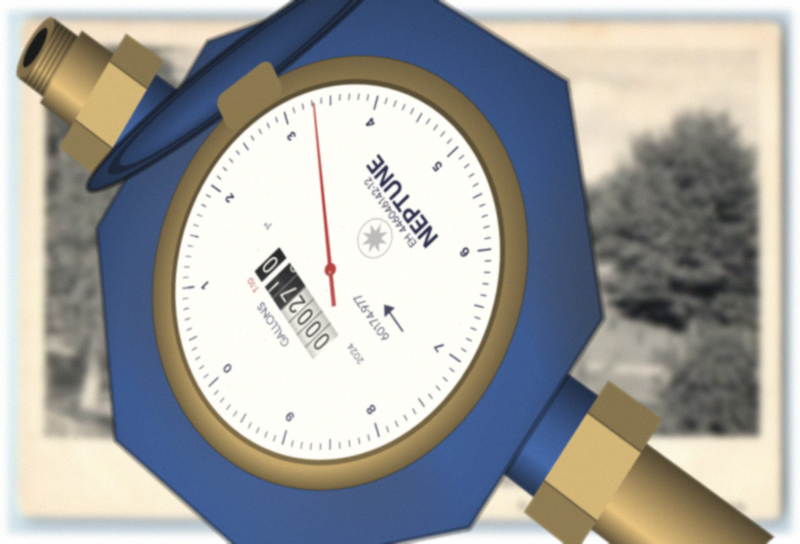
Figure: 2713.3 gal
